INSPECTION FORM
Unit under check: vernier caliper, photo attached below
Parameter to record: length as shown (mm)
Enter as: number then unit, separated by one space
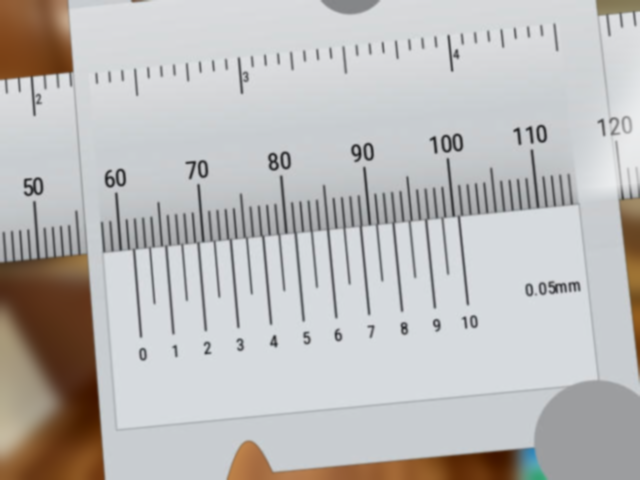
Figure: 61.6 mm
